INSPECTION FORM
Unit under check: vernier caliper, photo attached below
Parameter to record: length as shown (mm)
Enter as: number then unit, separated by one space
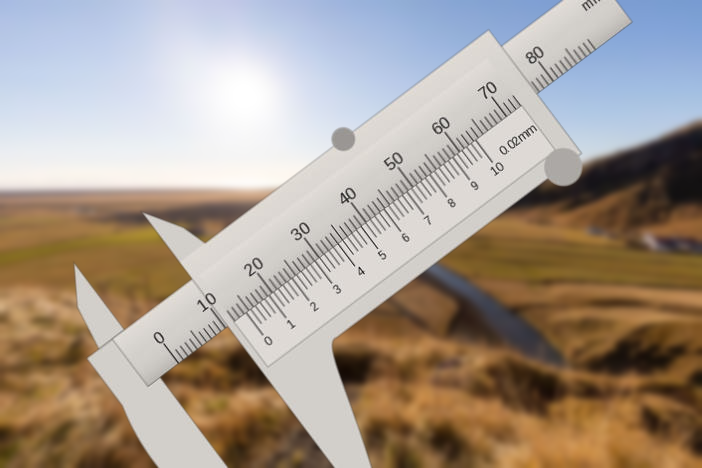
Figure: 14.4 mm
